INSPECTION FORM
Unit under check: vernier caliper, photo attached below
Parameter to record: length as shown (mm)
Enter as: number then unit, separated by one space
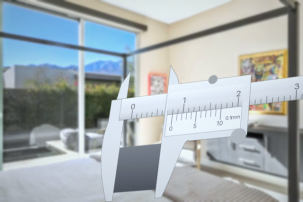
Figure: 8.0 mm
